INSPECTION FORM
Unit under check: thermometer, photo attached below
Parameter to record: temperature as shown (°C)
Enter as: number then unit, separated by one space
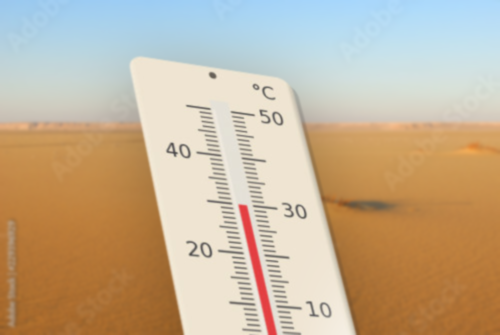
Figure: 30 °C
